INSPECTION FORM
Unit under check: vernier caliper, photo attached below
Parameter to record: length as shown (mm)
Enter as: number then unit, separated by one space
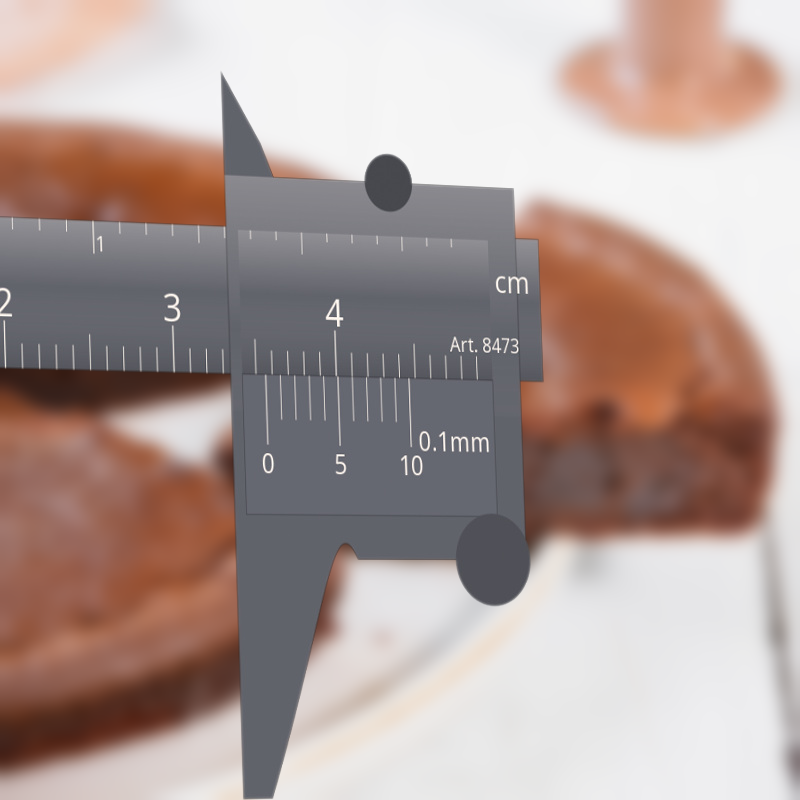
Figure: 35.6 mm
